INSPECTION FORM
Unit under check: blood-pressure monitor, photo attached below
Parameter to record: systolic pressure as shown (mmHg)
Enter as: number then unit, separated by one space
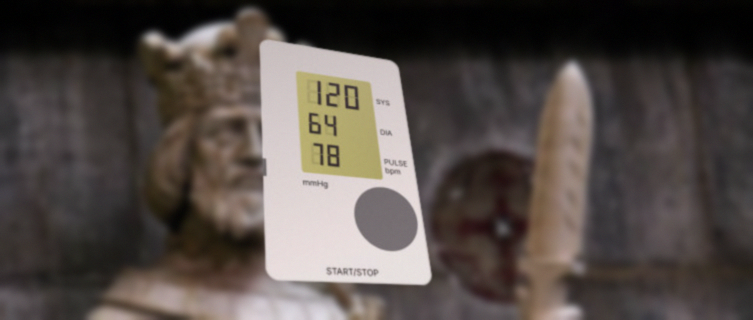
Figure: 120 mmHg
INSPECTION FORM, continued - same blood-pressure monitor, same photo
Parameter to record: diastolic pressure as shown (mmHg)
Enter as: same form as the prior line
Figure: 64 mmHg
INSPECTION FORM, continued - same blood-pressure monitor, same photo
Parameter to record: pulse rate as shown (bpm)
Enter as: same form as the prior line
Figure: 78 bpm
